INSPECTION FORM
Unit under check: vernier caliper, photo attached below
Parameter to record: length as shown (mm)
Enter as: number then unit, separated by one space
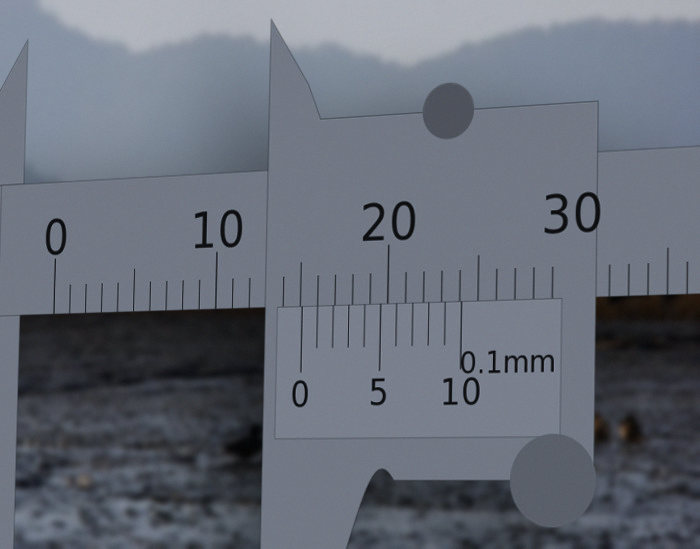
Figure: 15.1 mm
